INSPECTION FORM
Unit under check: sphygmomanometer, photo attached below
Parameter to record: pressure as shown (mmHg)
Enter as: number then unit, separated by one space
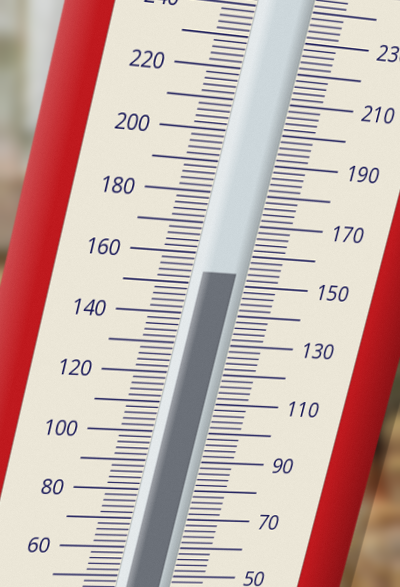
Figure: 154 mmHg
